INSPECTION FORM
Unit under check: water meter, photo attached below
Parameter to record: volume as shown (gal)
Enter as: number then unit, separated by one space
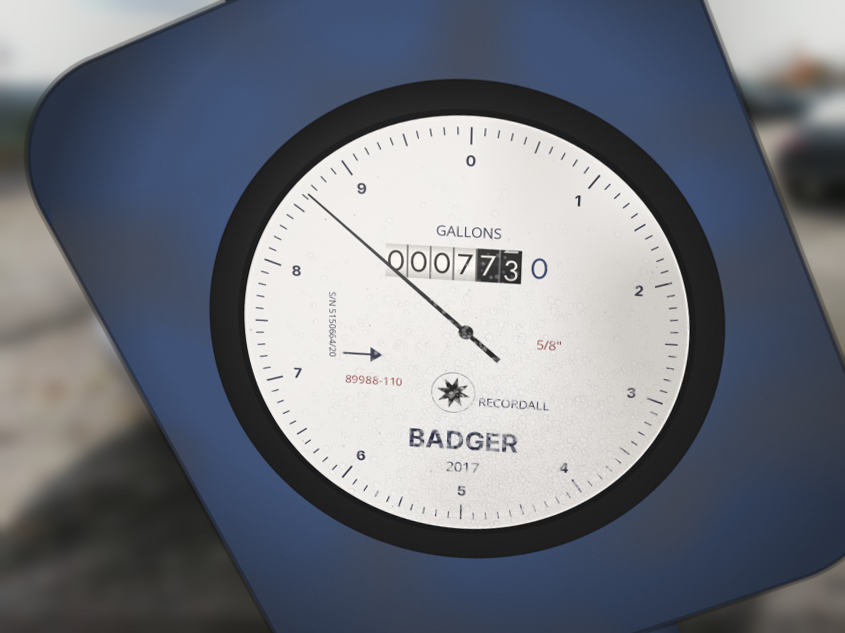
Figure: 7728.6 gal
